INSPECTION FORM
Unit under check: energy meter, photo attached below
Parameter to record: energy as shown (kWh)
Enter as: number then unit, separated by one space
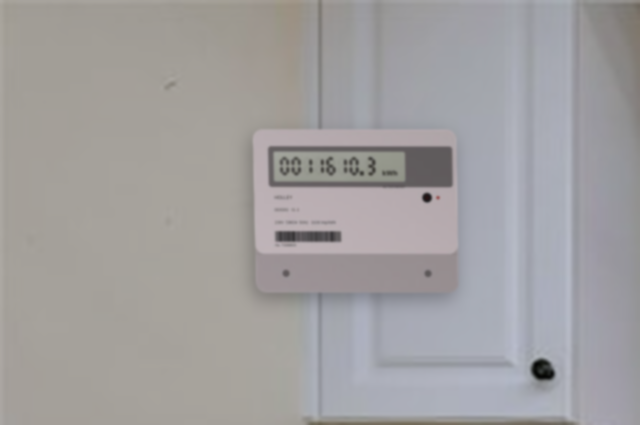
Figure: 11610.3 kWh
